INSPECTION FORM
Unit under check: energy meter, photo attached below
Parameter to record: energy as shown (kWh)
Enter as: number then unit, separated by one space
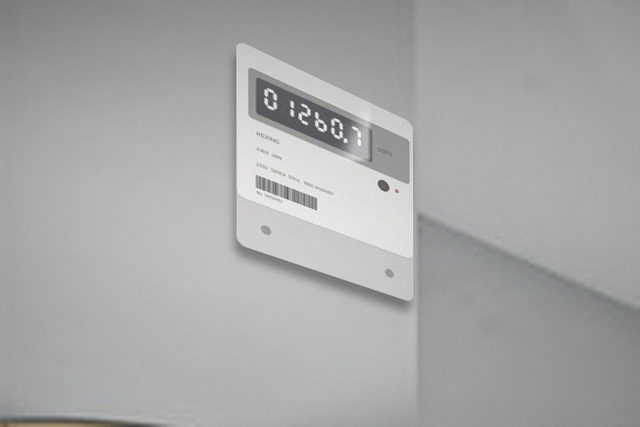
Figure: 1260.7 kWh
